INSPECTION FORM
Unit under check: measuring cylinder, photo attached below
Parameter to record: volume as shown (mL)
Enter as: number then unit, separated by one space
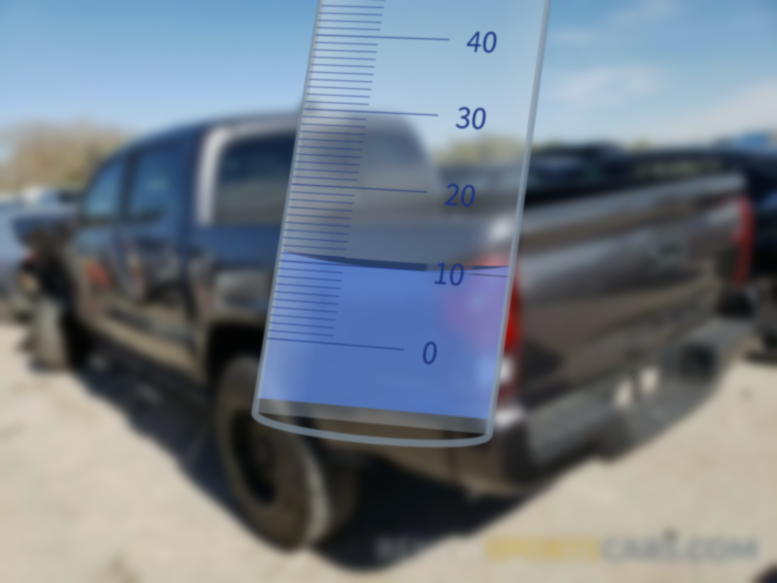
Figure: 10 mL
